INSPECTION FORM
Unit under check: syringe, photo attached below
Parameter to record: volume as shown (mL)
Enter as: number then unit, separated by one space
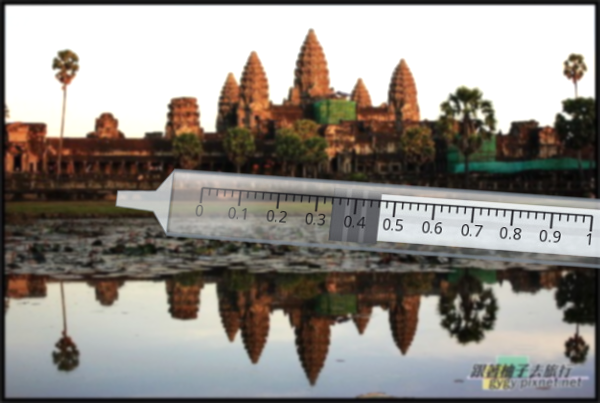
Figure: 0.34 mL
